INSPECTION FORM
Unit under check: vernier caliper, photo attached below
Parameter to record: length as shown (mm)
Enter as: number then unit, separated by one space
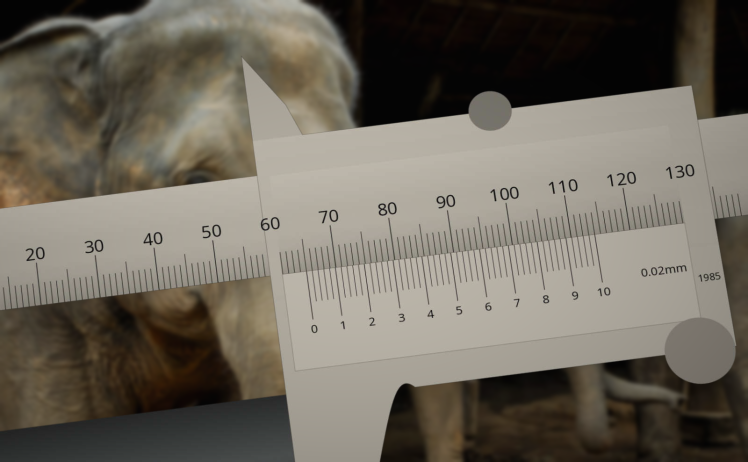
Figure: 65.0 mm
